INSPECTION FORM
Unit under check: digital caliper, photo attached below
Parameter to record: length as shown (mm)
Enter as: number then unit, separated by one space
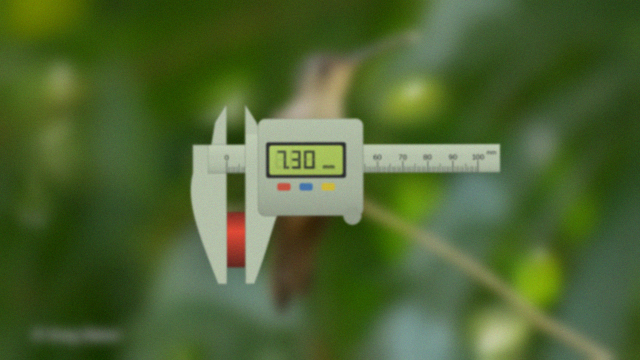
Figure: 7.30 mm
